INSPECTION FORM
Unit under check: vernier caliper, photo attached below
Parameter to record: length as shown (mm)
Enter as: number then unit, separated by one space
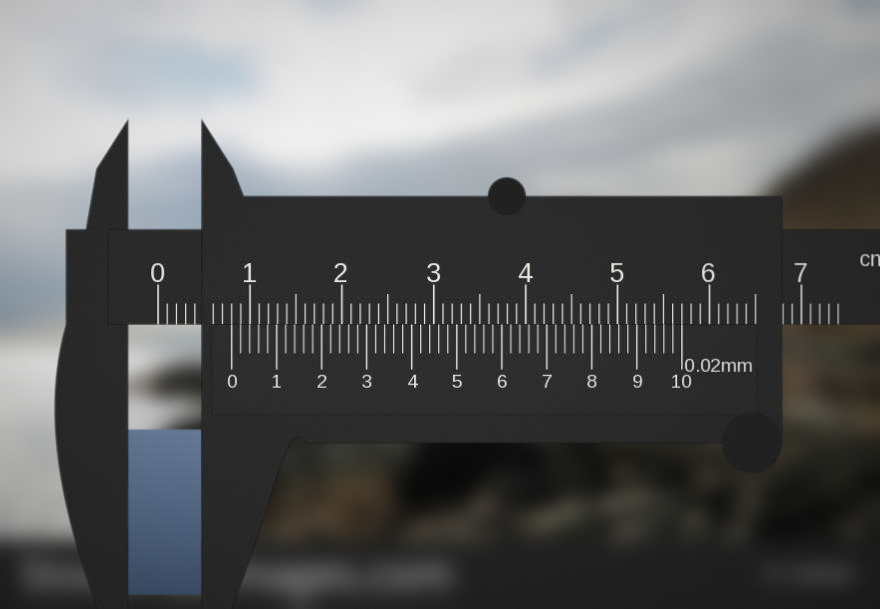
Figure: 8.0 mm
